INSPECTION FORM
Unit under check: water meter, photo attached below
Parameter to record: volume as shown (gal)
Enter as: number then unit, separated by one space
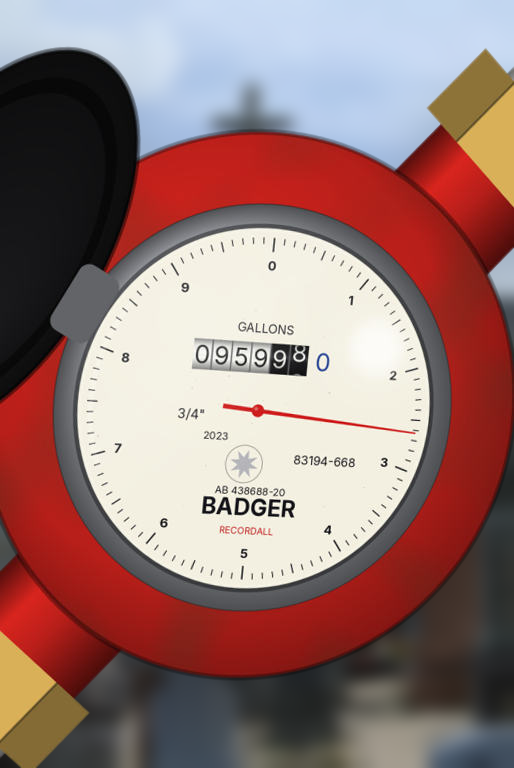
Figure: 959982.6 gal
